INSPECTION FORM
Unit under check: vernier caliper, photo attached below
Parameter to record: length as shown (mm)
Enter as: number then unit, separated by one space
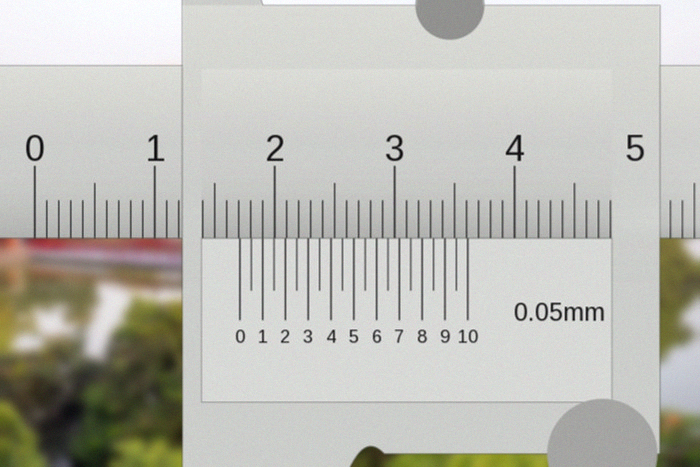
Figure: 17.1 mm
